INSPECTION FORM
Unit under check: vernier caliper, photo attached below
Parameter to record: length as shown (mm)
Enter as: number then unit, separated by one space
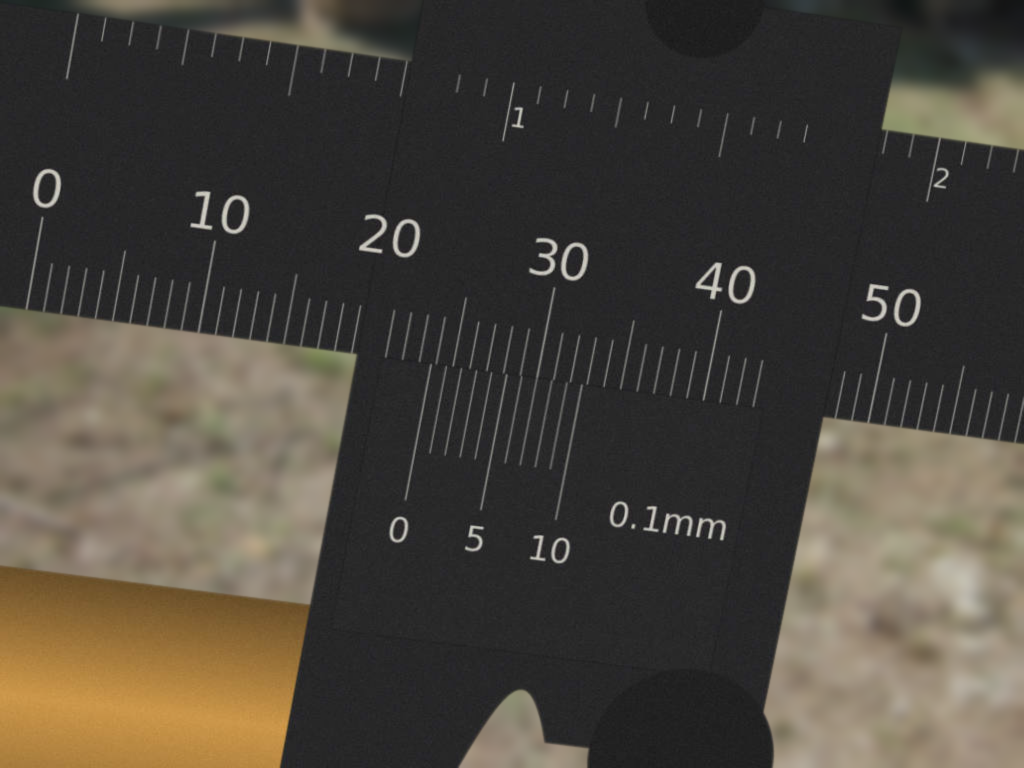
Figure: 23.7 mm
